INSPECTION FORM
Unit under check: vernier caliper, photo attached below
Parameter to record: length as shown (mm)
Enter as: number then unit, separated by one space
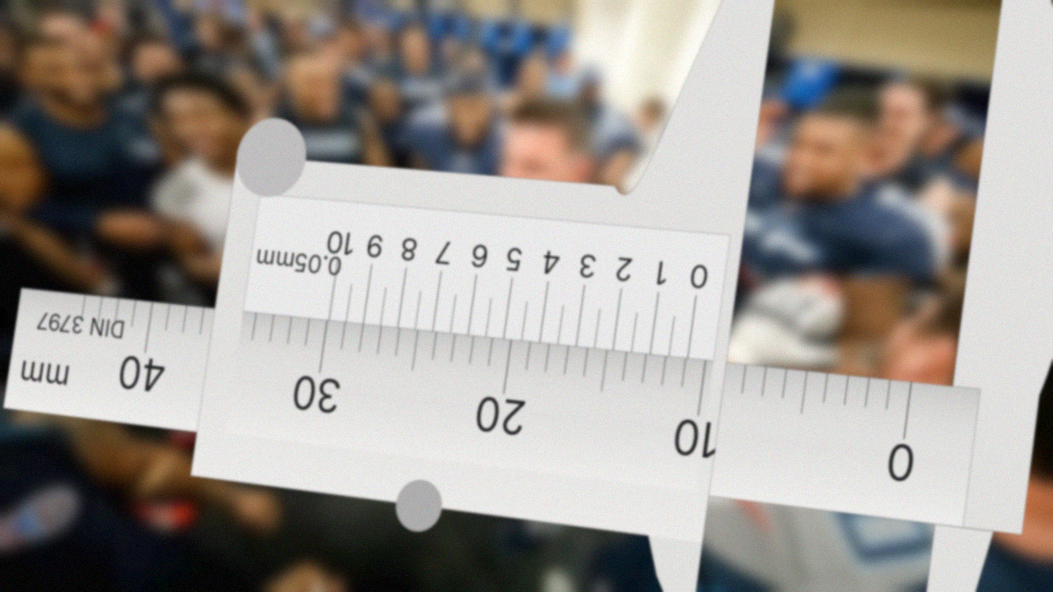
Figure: 10.9 mm
